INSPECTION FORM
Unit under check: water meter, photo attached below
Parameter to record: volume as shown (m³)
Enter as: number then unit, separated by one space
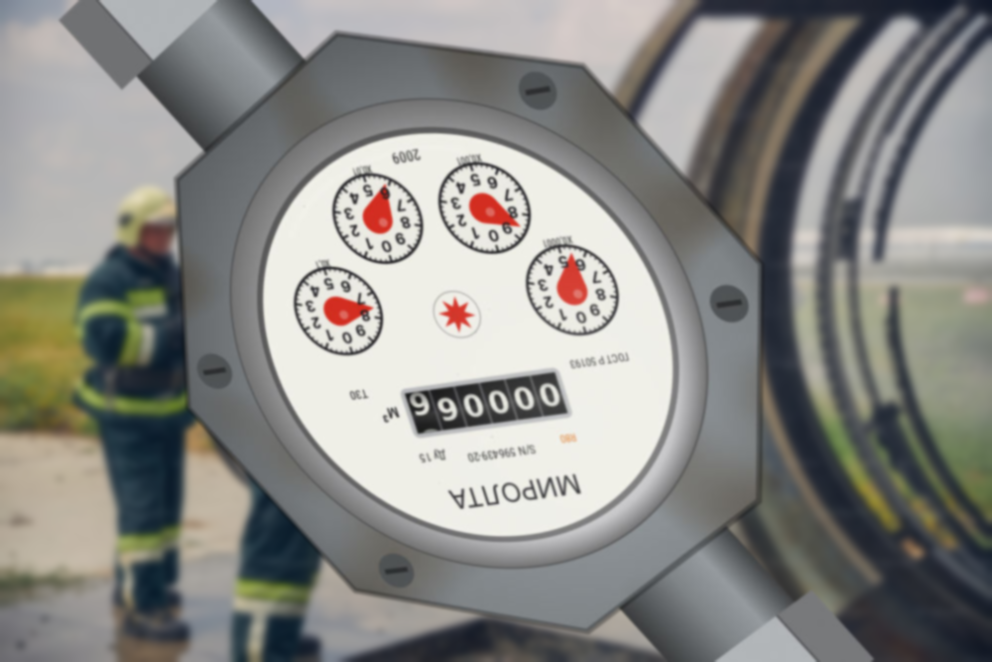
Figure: 65.7585 m³
